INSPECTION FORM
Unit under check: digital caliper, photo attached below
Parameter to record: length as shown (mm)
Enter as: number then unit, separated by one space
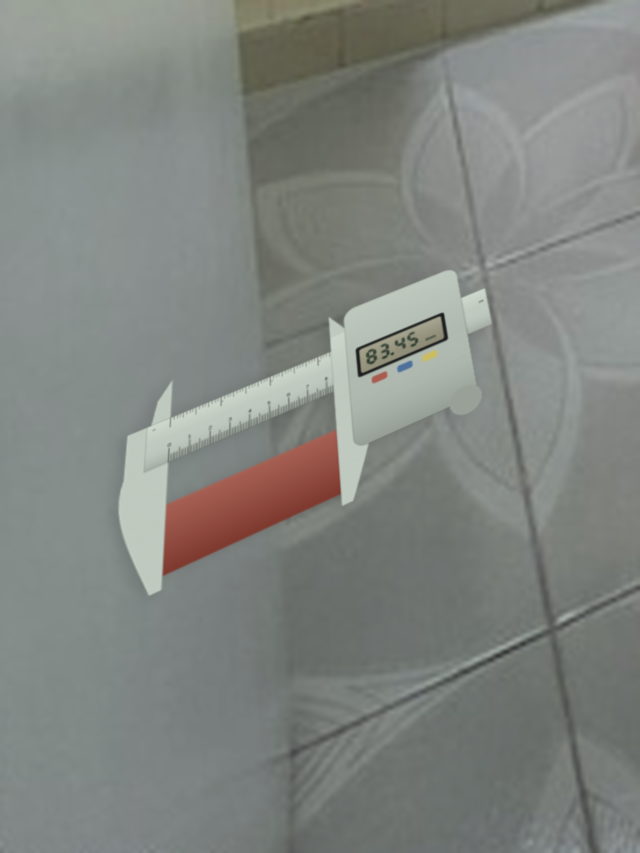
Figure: 83.45 mm
